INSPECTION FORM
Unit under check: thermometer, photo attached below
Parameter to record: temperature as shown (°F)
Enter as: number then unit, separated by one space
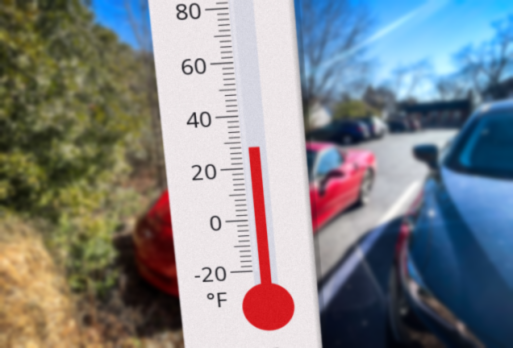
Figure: 28 °F
